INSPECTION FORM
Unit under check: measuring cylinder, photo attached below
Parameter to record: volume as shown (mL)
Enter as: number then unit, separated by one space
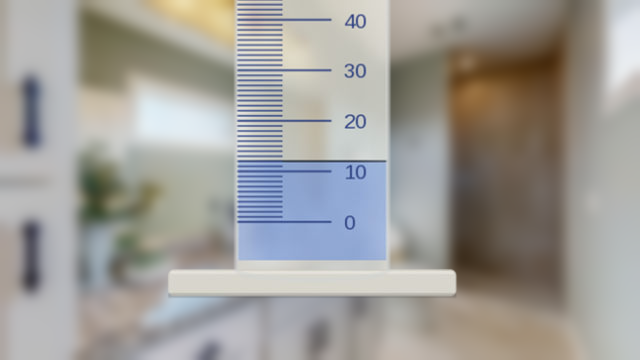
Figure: 12 mL
